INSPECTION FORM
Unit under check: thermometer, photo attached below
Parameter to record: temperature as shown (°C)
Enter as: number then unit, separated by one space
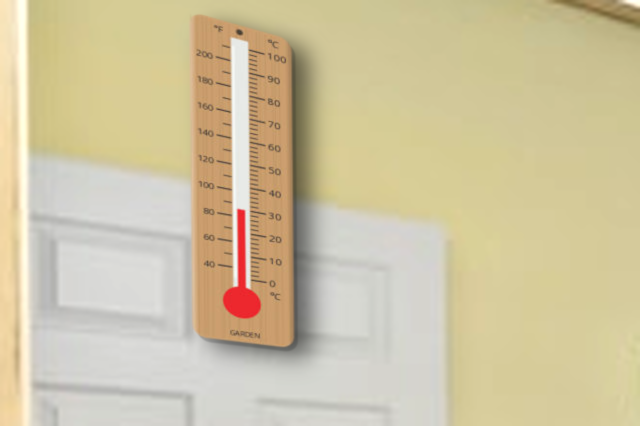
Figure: 30 °C
